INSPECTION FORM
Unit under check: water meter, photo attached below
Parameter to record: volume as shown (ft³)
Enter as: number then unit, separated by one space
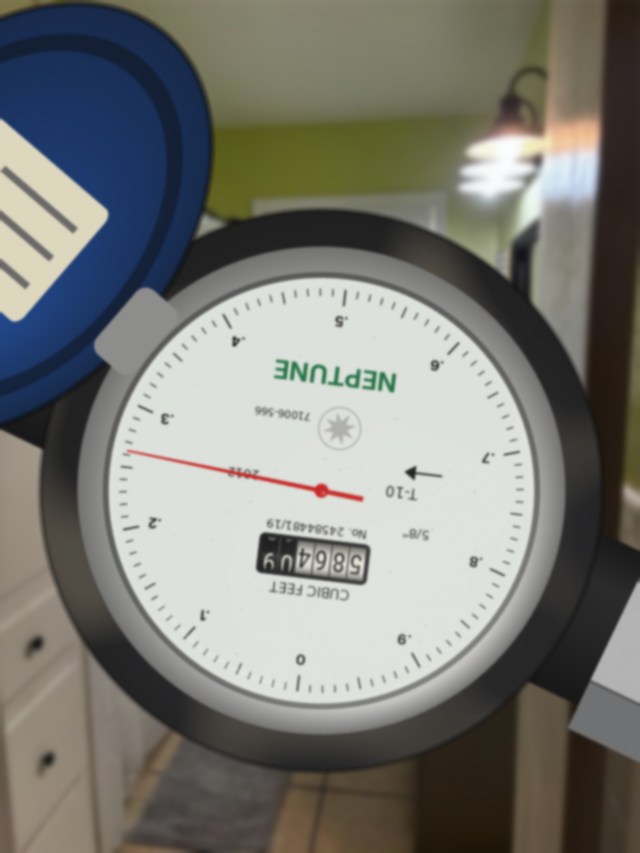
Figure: 586409.26 ft³
